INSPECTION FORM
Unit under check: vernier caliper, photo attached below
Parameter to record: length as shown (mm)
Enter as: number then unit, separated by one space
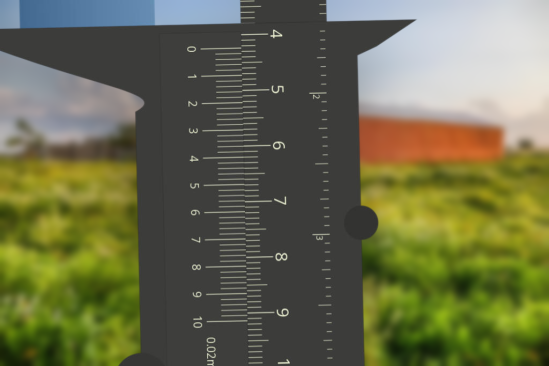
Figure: 42.4 mm
